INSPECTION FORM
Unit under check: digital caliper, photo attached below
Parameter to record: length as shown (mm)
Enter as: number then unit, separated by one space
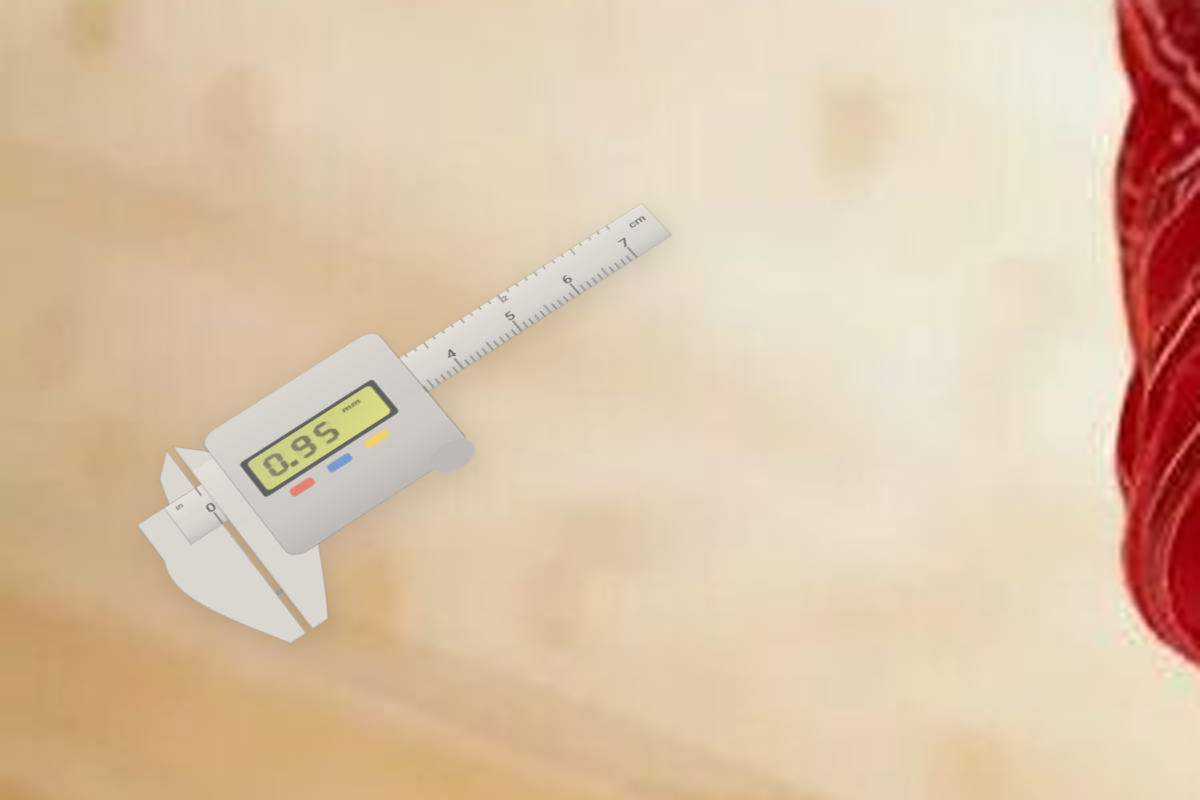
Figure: 0.95 mm
